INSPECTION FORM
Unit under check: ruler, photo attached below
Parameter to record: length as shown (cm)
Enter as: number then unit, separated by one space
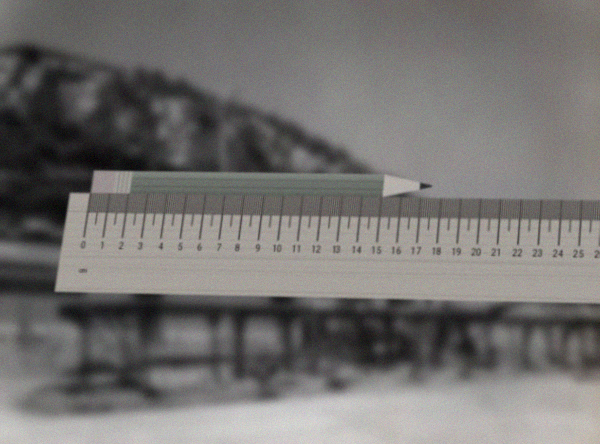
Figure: 17.5 cm
